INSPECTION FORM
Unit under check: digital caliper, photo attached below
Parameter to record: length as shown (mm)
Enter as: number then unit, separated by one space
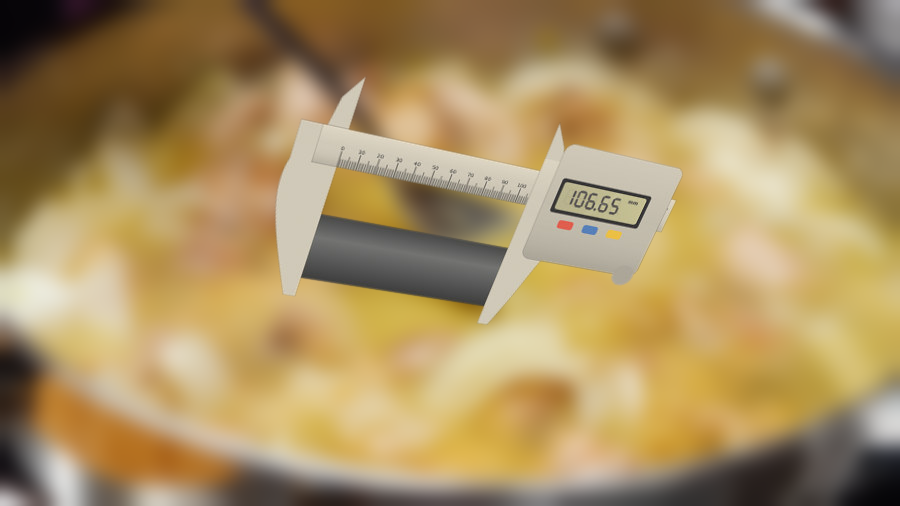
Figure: 106.65 mm
